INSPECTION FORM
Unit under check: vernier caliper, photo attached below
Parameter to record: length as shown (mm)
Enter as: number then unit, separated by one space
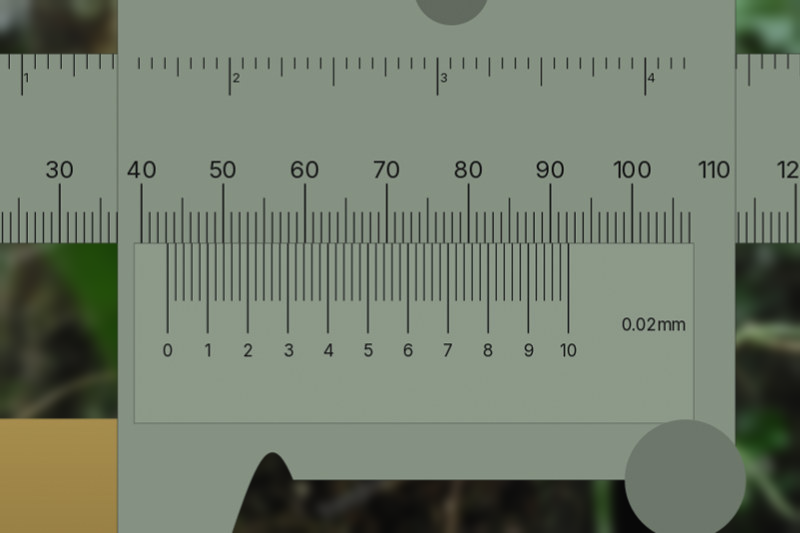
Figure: 43.2 mm
